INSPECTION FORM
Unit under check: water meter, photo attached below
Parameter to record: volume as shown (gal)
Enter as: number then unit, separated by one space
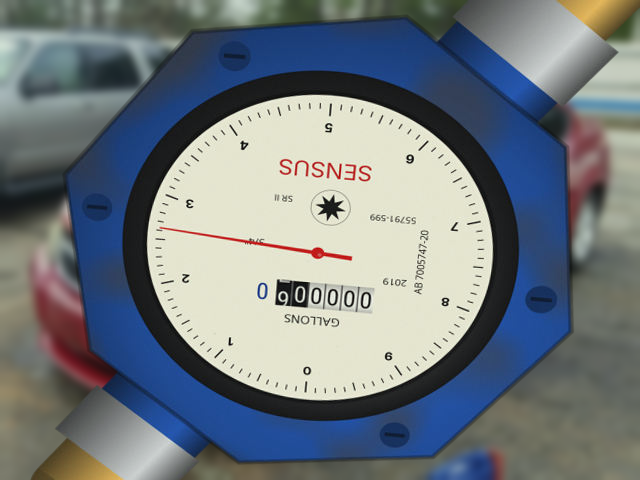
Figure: 62.6 gal
